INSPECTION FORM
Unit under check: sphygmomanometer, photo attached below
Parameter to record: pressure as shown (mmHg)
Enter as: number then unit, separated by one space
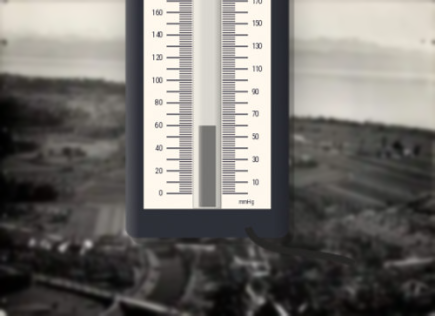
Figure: 60 mmHg
